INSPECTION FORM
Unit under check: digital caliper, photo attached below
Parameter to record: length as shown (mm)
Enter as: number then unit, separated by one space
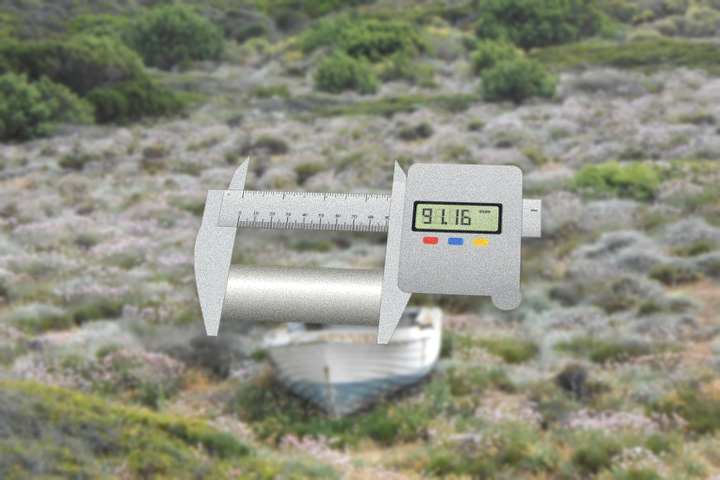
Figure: 91.16 mm
